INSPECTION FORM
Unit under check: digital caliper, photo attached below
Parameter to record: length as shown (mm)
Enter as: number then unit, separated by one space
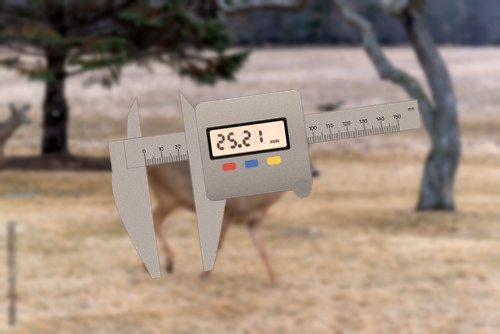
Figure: 25.21 mm
